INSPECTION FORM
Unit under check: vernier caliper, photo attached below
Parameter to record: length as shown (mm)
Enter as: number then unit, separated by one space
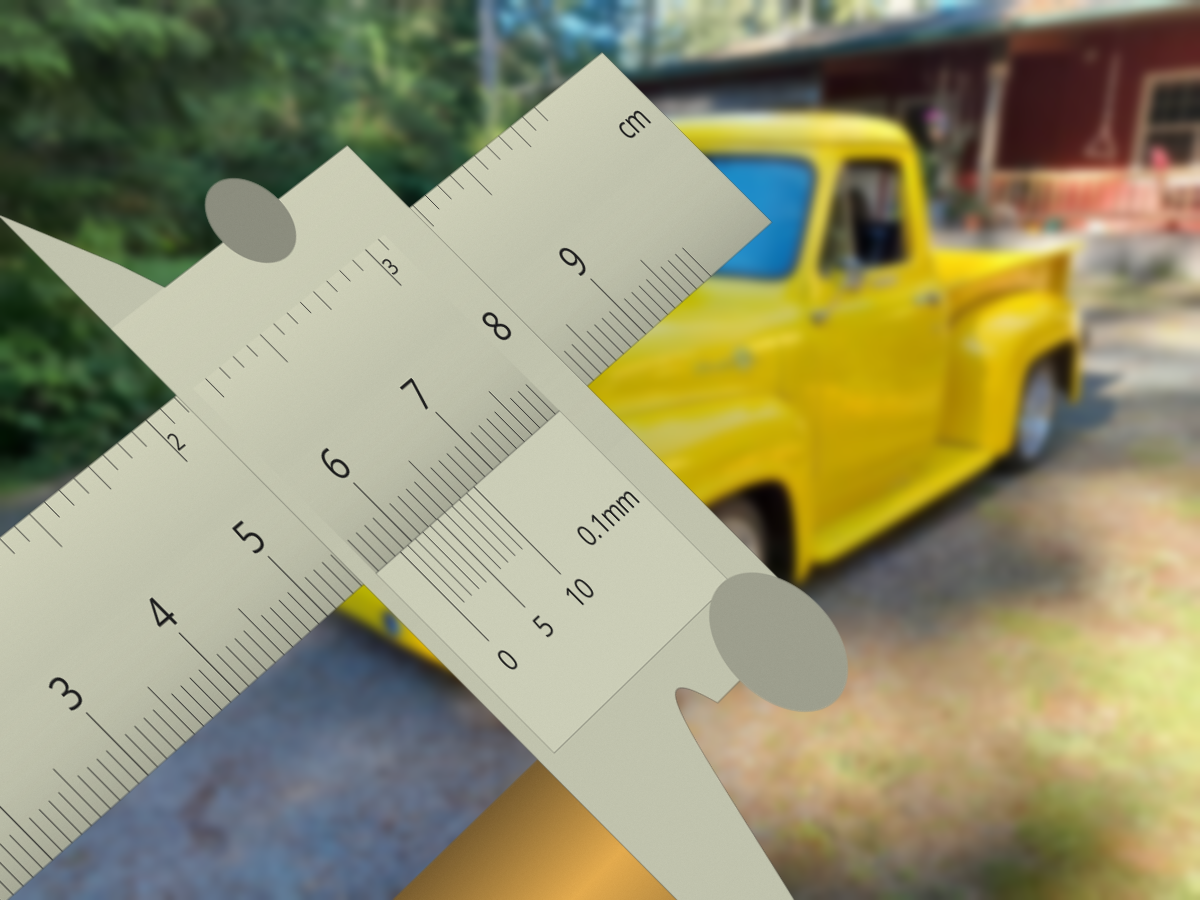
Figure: 58.6 mm
